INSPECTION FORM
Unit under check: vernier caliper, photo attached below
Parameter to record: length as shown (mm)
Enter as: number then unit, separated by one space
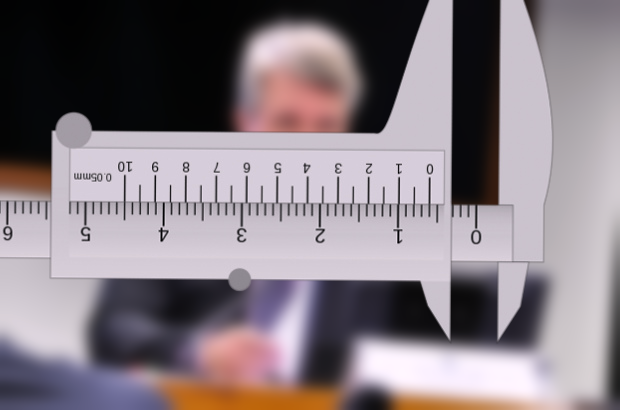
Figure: 6.0 mm
